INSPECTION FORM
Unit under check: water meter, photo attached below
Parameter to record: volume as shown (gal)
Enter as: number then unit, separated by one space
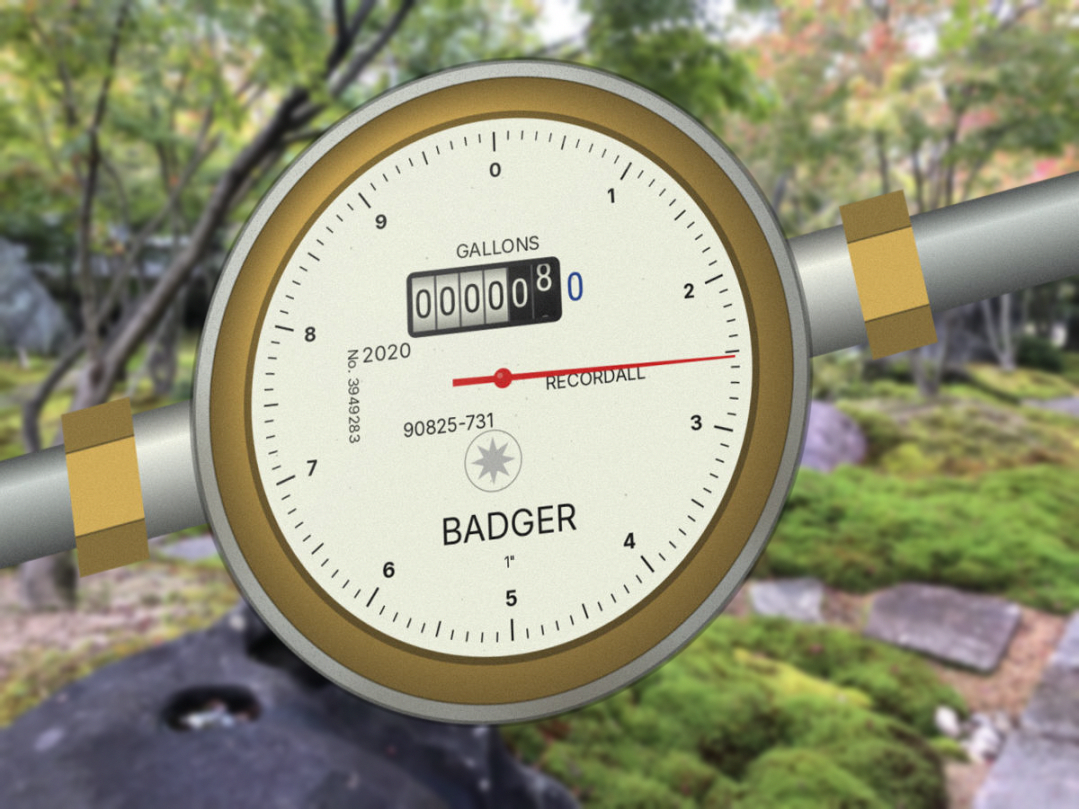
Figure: 82.5 gal
